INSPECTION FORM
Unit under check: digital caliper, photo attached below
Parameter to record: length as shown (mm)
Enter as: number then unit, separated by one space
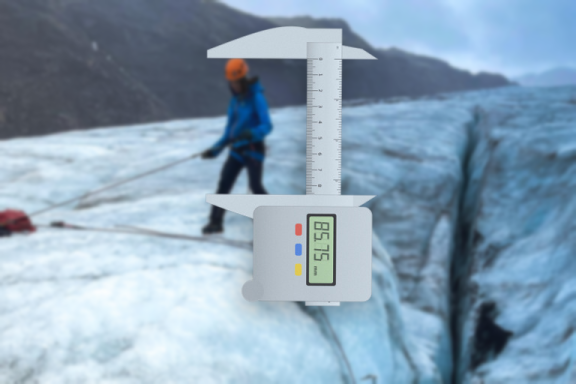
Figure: 85.75 mm
